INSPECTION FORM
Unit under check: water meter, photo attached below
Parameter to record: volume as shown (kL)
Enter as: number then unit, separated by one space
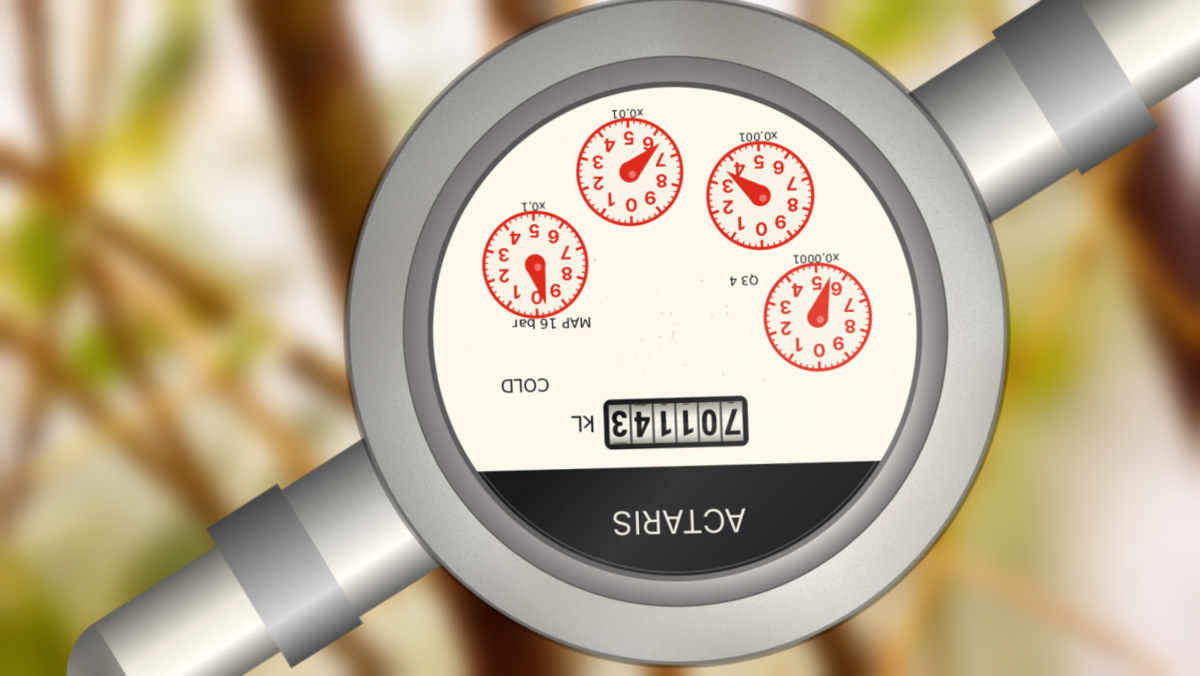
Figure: 701142.9635 kL
